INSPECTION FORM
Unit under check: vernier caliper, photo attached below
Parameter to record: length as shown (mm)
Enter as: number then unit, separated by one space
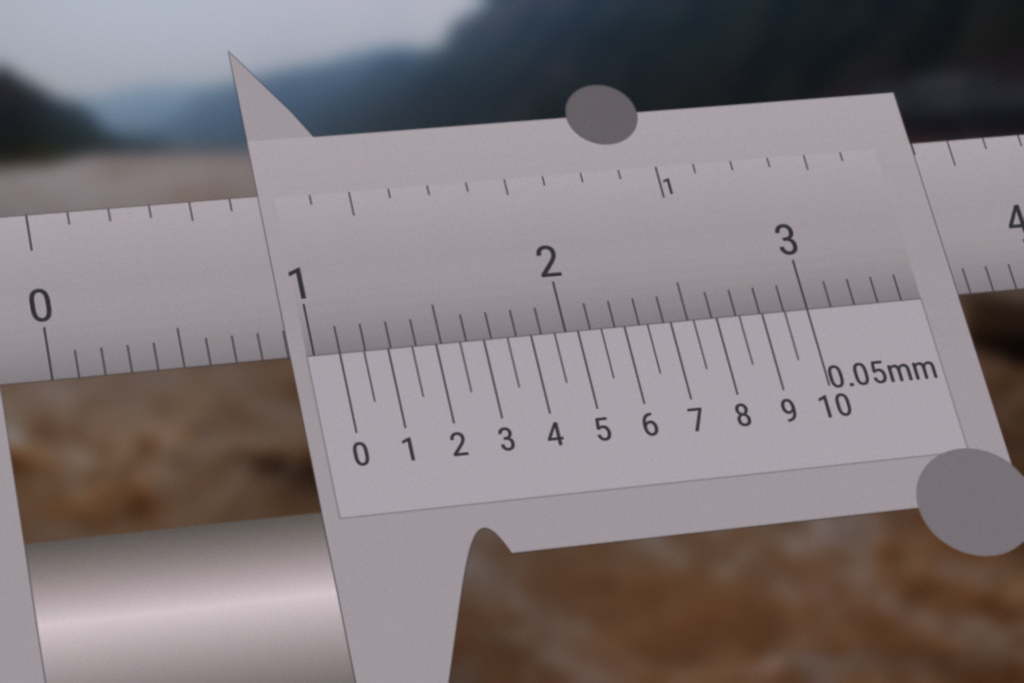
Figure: 11.0 mm
